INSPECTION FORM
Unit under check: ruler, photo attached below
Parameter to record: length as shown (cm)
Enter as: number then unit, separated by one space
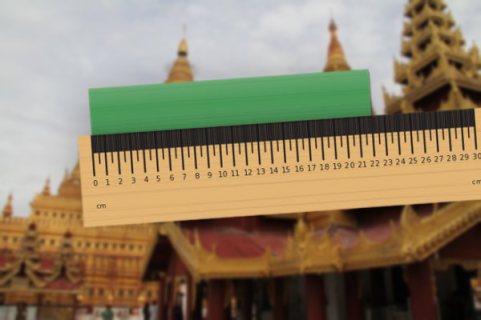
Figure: 22 cm
